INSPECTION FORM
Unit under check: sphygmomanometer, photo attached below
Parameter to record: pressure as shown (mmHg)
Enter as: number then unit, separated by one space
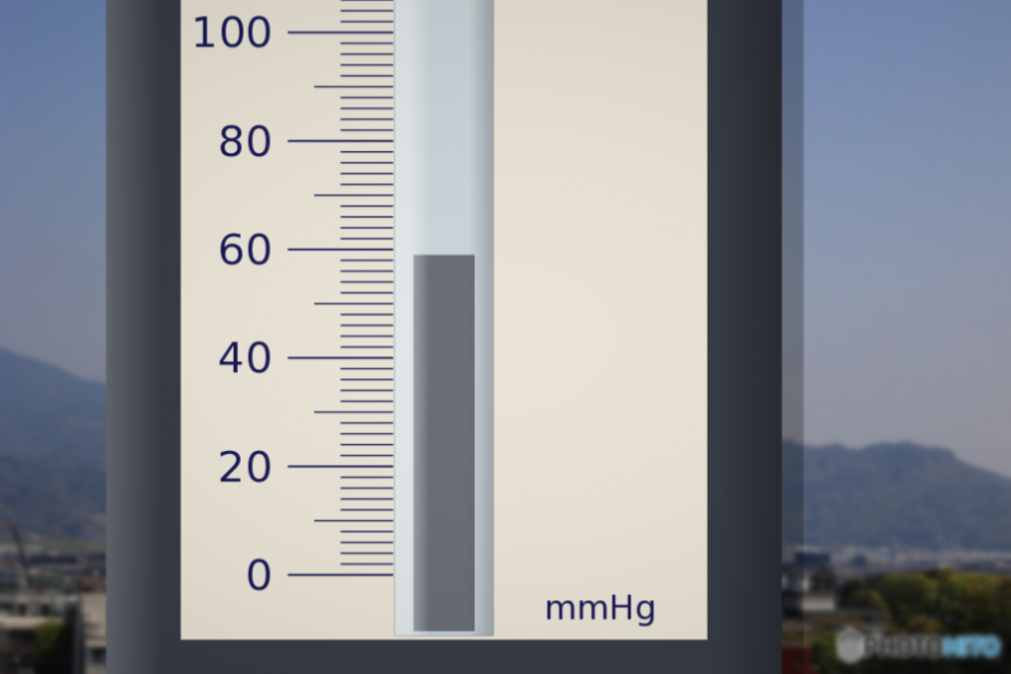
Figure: 59 mmHg
